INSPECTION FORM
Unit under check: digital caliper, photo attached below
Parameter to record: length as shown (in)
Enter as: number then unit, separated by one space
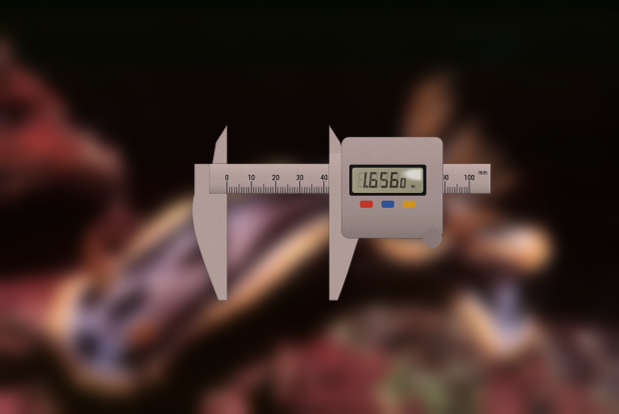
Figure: 1.6560 in
